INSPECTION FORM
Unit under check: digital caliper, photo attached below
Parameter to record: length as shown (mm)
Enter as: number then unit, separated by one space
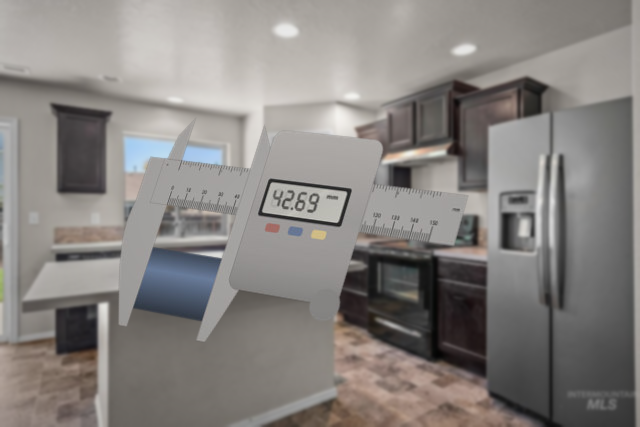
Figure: 42.69 mm
